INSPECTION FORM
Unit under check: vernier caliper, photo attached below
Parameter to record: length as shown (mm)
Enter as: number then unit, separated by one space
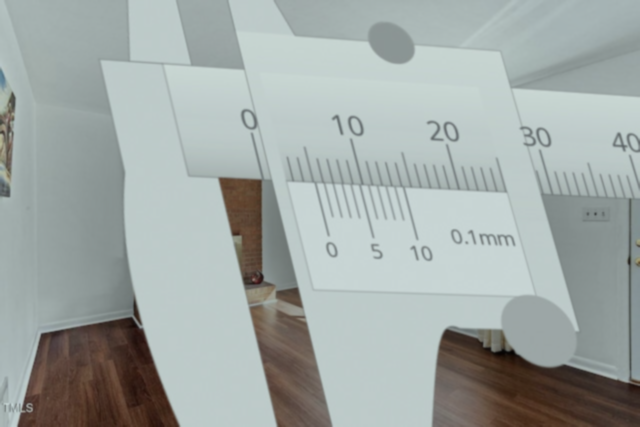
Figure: 5.2 mm
